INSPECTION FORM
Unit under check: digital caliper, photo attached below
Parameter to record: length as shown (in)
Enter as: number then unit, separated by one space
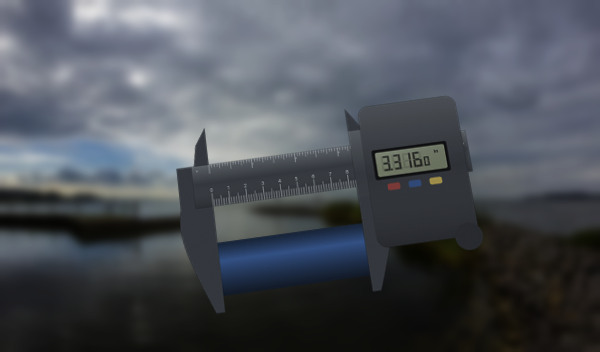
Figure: 3.3160 in
